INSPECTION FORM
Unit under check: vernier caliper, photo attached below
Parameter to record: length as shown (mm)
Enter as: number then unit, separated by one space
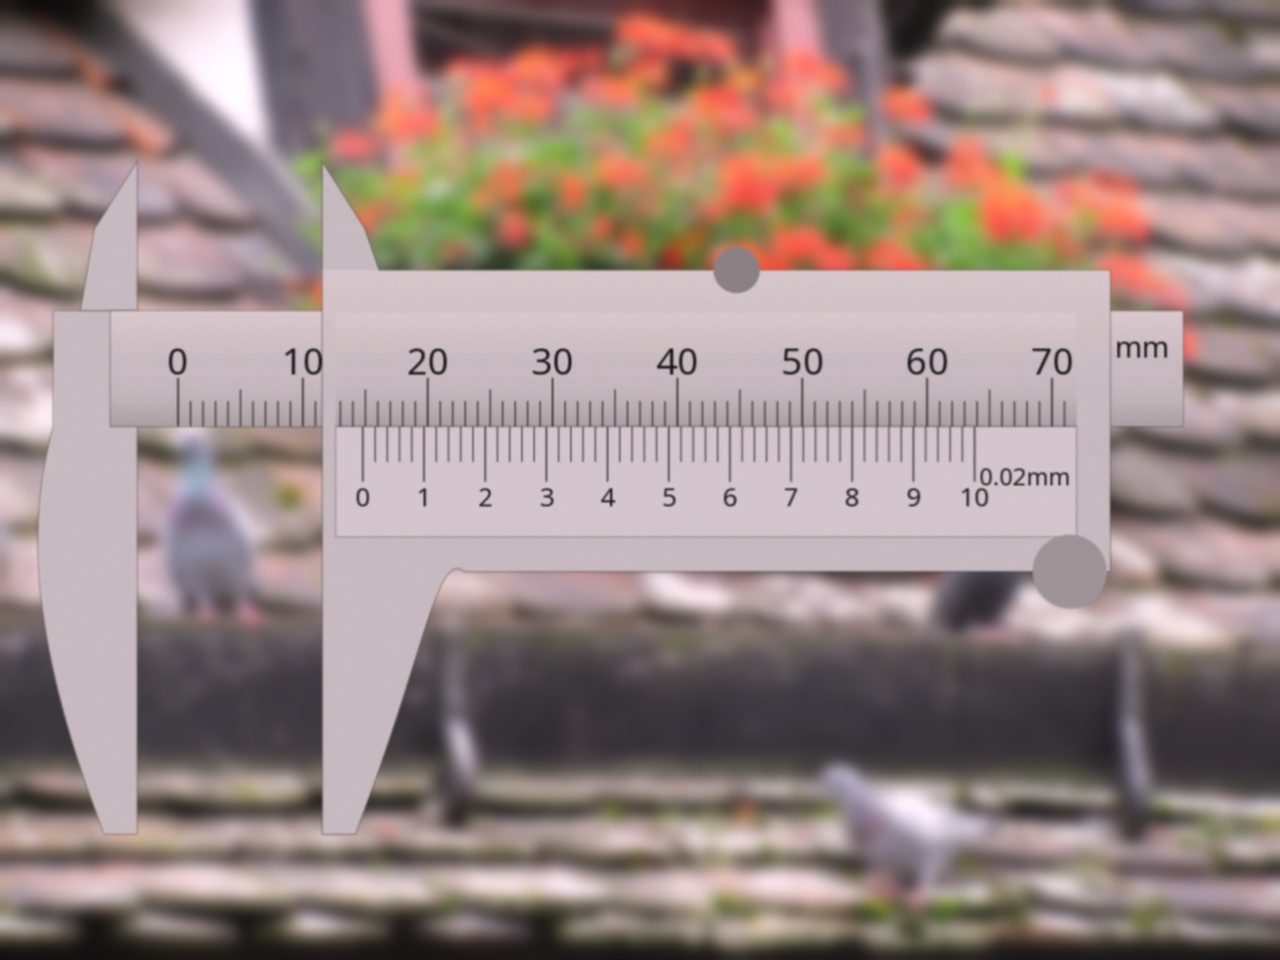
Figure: 14.8 mm
